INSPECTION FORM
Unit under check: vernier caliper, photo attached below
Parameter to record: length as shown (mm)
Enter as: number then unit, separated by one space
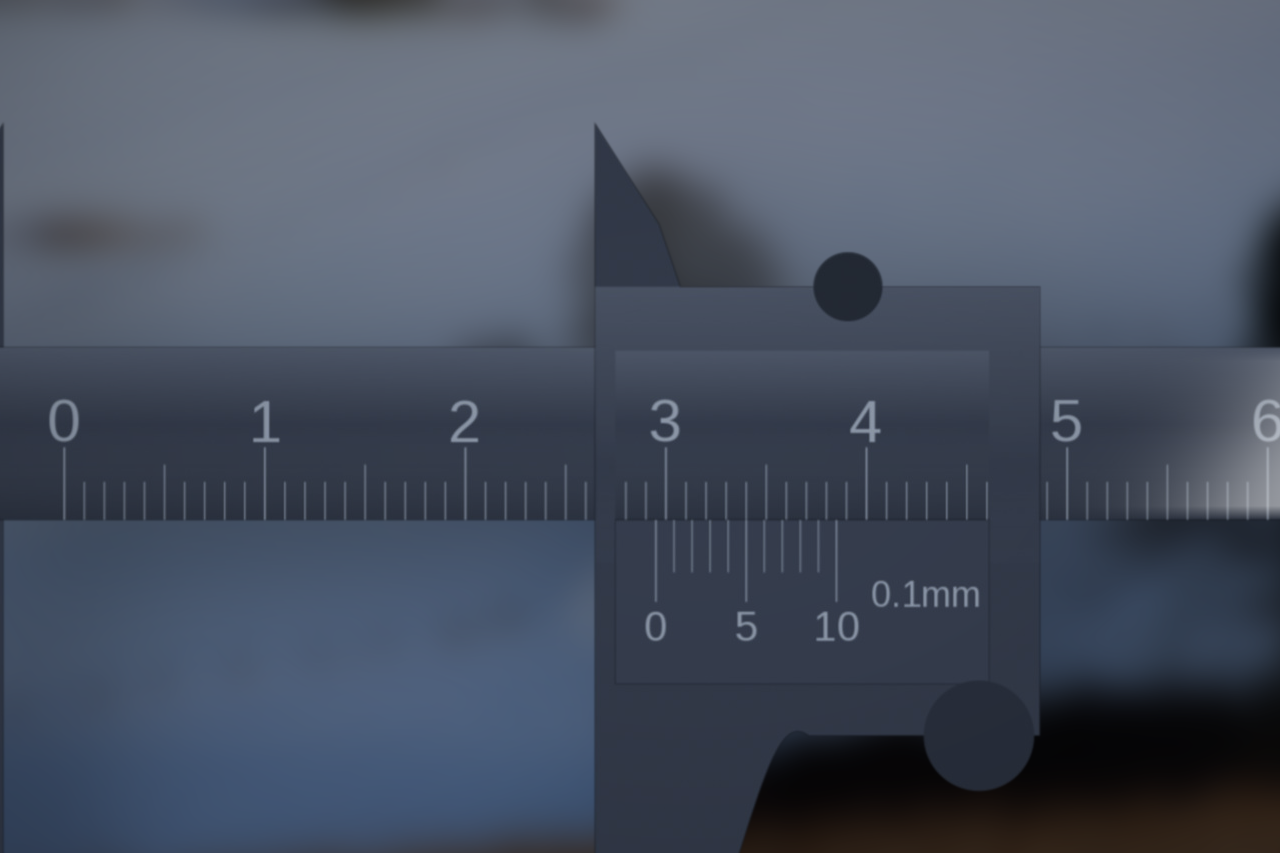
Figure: 29.5 mm
